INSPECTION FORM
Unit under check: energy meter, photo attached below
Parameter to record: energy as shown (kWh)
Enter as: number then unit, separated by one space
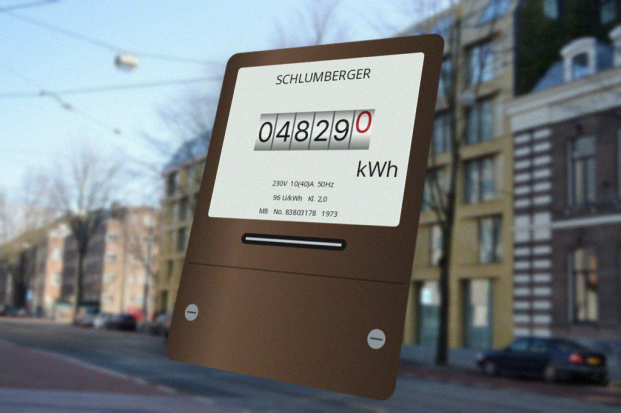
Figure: 4829.0 kWh
